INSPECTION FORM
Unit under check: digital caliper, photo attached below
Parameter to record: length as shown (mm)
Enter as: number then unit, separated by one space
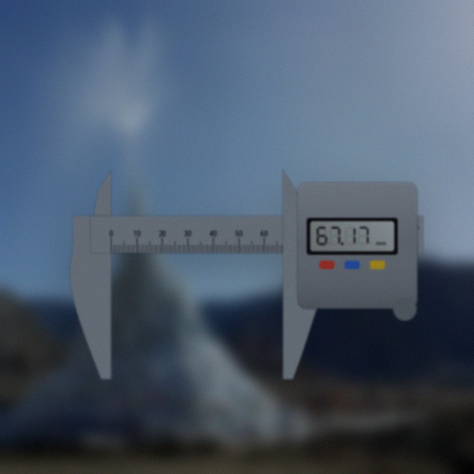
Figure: 67.17 mm
